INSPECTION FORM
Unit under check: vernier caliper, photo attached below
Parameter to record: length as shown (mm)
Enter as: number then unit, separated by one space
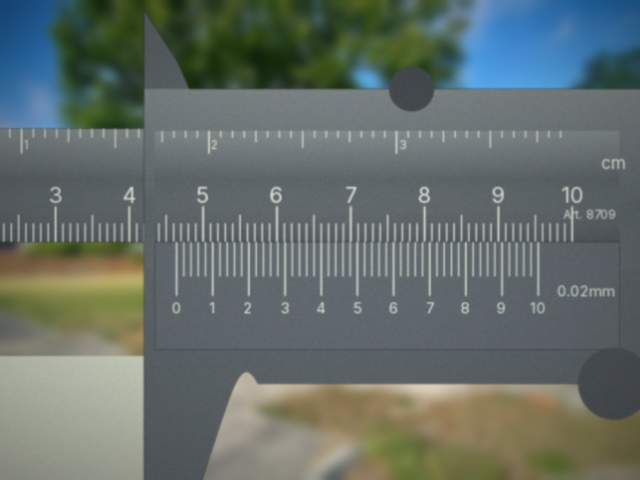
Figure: 46.4 mm
